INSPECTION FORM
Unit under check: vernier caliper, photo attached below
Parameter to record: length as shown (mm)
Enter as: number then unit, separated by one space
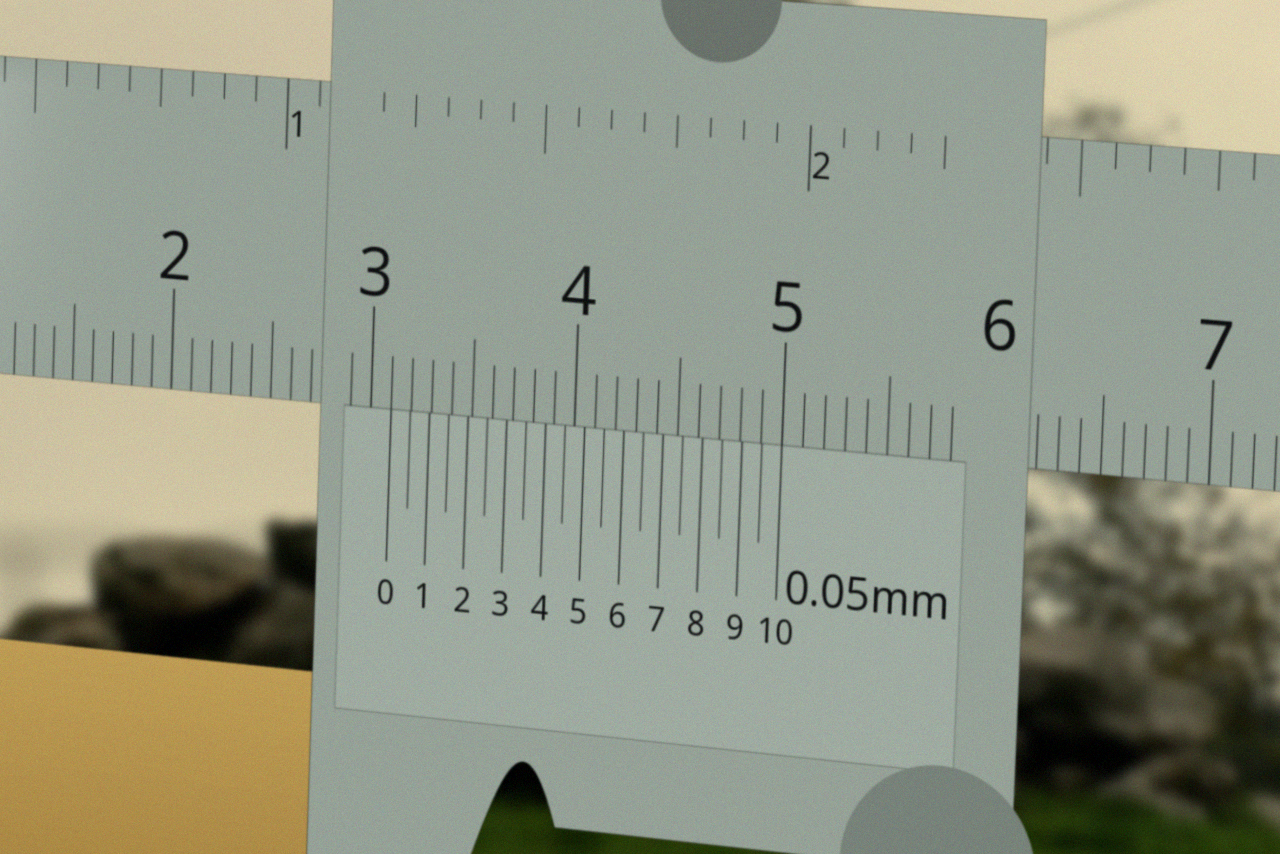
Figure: 31.0 mm
